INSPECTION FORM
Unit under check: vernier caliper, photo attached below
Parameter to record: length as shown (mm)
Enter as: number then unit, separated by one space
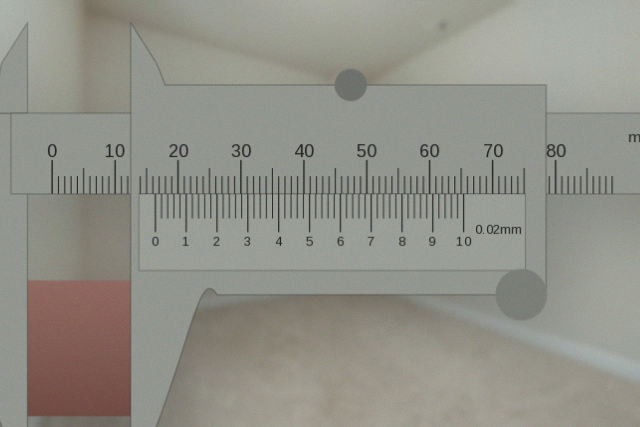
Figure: 16.4 mm
